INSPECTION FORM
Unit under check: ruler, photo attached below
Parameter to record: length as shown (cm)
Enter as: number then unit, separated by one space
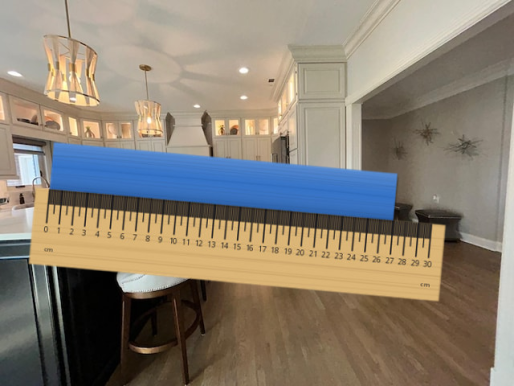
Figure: 27 cm
